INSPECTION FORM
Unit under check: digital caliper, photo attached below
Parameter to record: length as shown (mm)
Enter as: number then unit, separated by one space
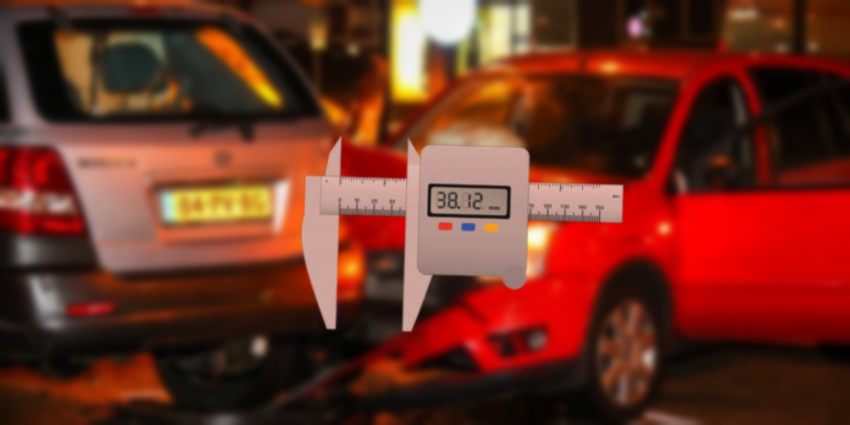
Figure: 38.12 mm
